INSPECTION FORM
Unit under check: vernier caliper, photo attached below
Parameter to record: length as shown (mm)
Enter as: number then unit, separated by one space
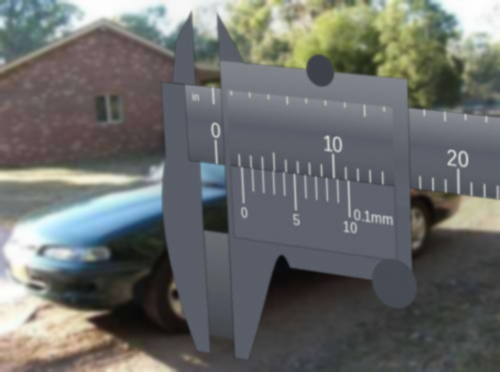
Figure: 2.2 mm
